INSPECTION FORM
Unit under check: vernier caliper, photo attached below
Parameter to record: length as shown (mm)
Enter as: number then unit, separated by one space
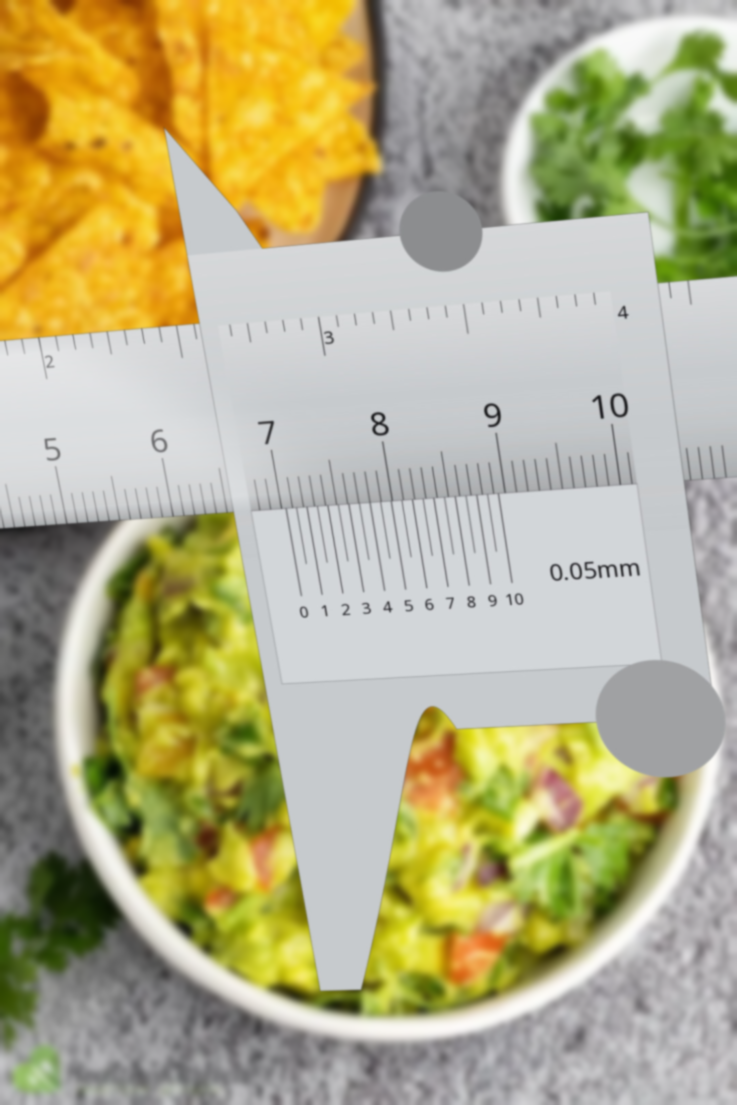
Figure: 70.4 mm
